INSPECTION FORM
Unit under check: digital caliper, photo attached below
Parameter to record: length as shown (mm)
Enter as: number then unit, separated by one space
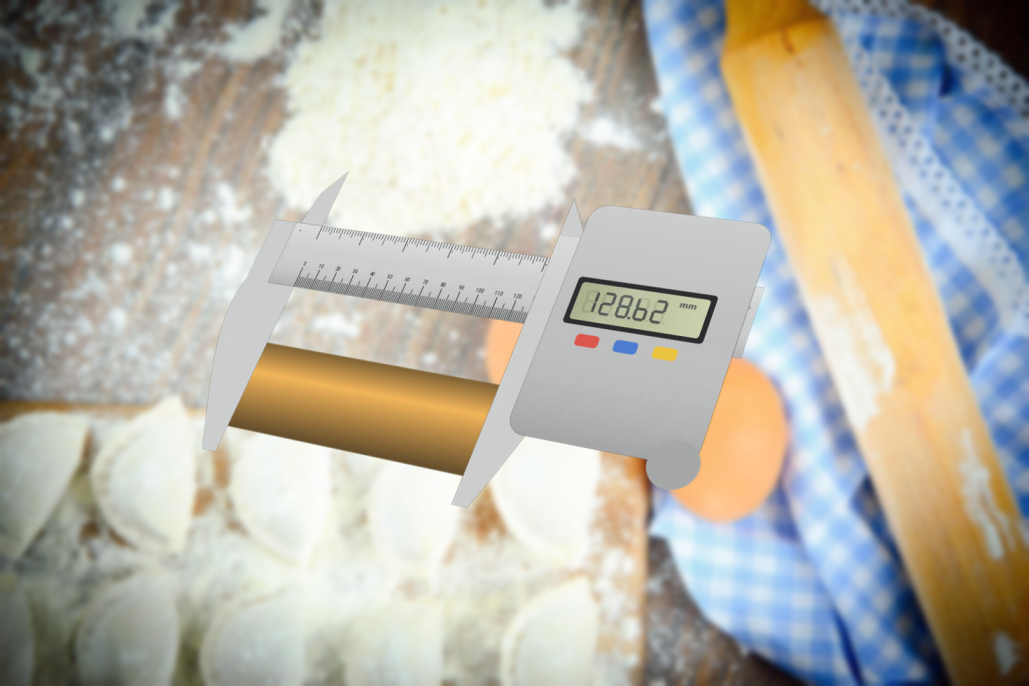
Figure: 128.62 mm
